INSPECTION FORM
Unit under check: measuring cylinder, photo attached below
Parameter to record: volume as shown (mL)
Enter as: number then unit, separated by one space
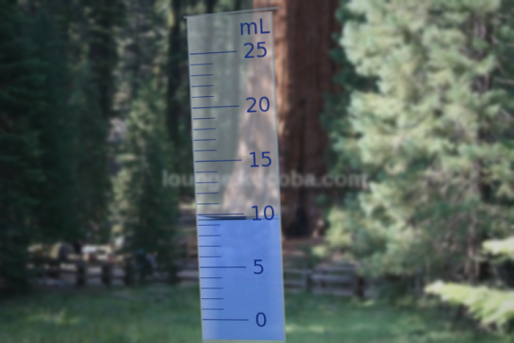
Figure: 9.5 mL
